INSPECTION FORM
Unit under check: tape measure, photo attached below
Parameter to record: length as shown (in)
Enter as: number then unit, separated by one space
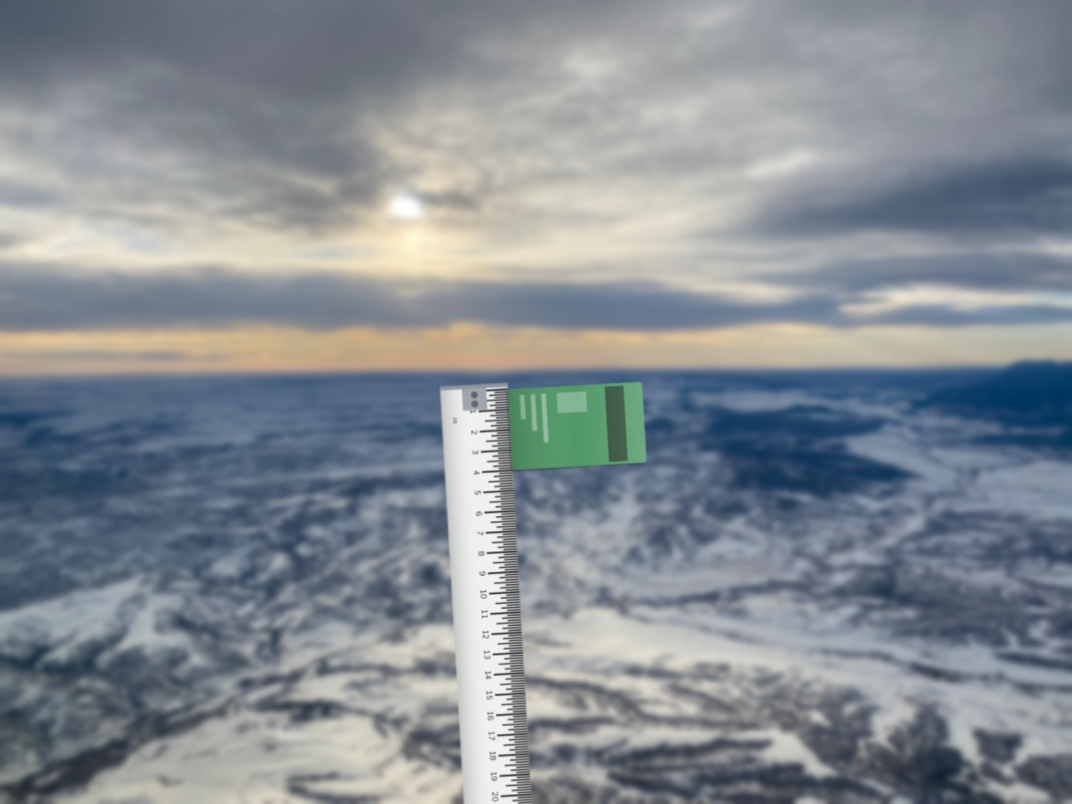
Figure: 4 in
